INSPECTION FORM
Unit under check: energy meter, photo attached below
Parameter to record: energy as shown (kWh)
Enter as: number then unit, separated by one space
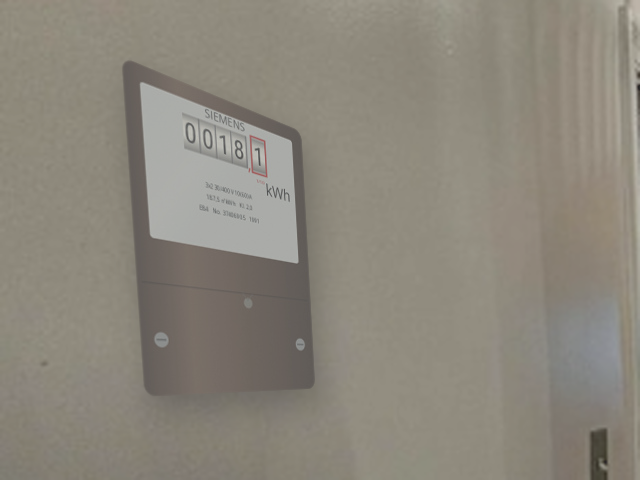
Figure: 18.1 kWh
